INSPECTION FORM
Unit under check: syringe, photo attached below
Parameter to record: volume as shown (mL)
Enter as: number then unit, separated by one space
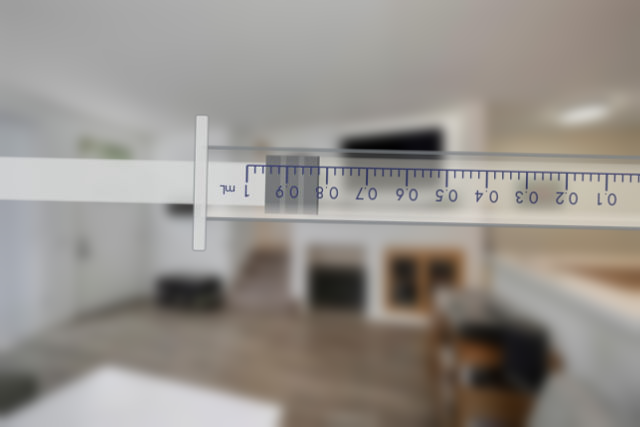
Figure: 0.82 mL
